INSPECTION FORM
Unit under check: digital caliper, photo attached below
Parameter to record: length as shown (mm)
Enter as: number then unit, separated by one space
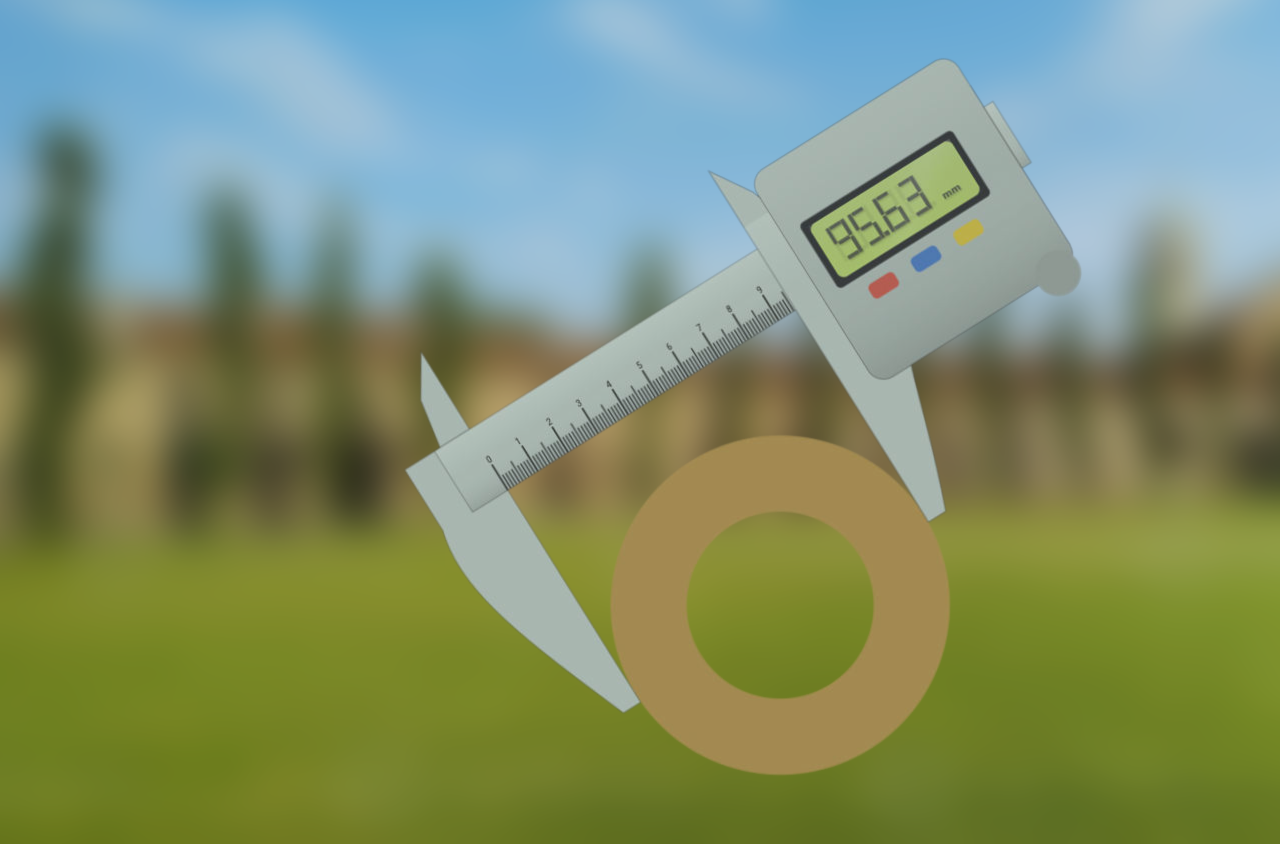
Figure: 95.63 mm
